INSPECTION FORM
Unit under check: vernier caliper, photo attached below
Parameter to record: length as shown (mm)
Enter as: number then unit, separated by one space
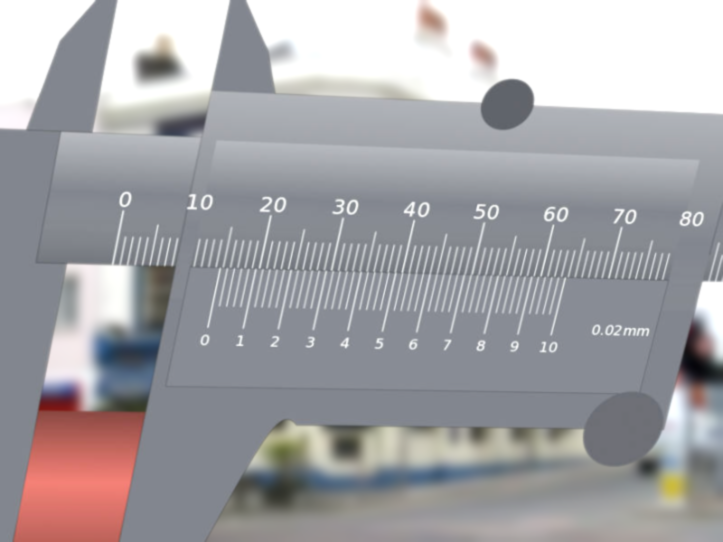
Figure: 14.6 mm
